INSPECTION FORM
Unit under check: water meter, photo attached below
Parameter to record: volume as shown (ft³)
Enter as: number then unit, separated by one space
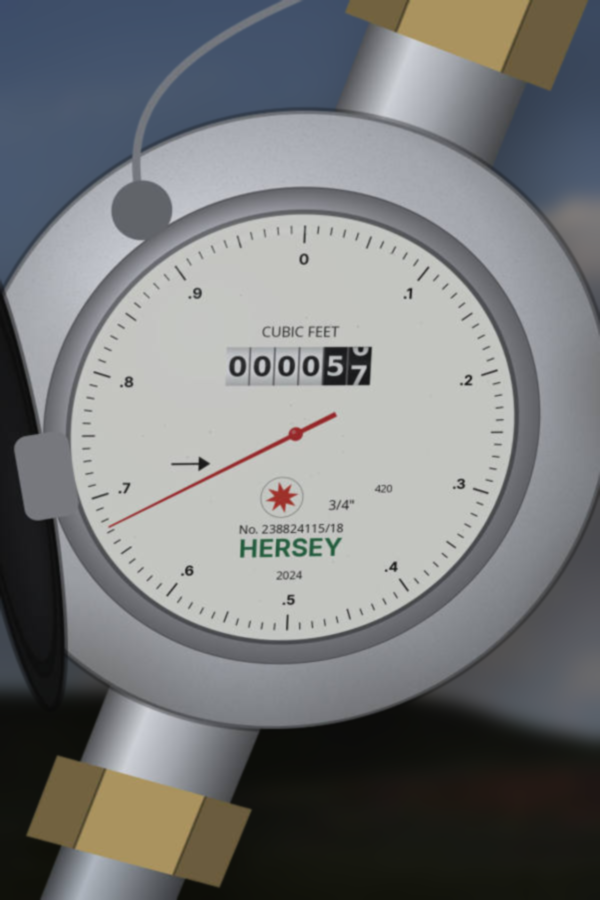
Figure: 56.67 ft³
